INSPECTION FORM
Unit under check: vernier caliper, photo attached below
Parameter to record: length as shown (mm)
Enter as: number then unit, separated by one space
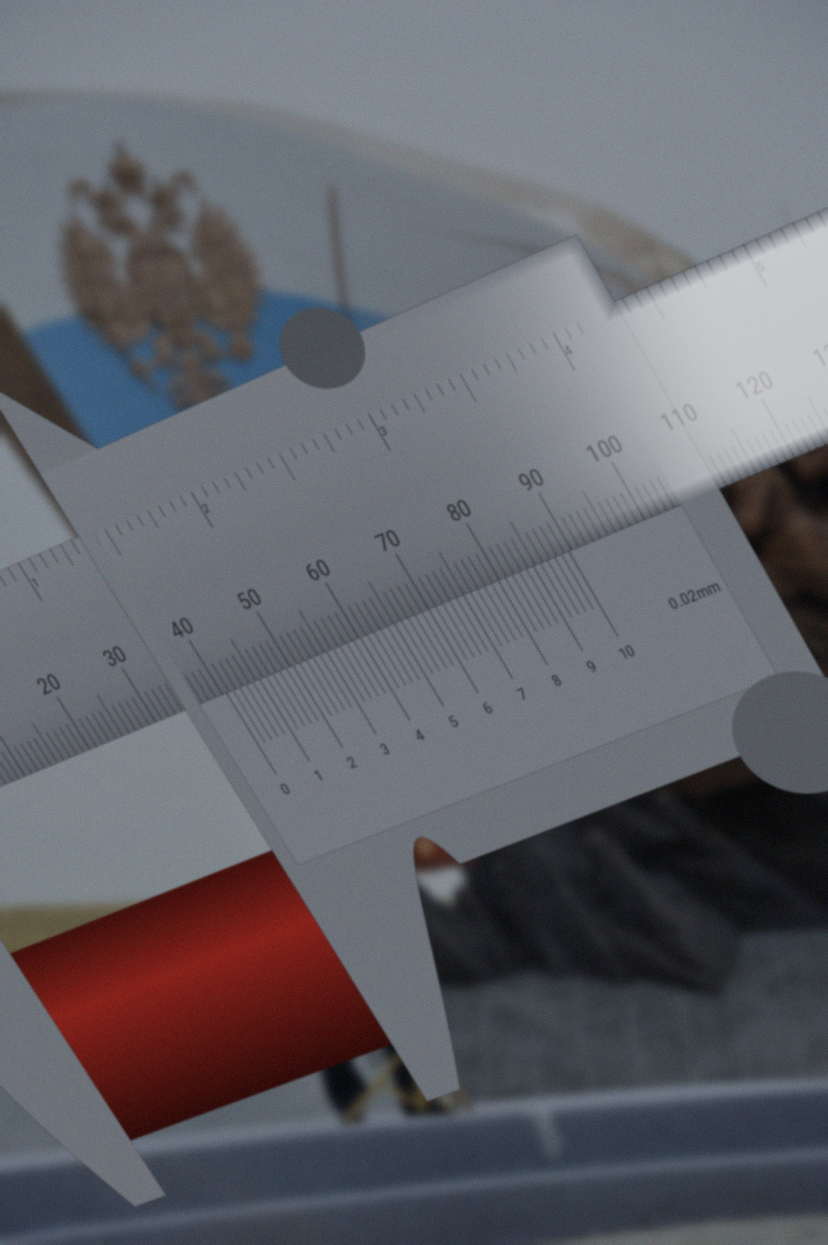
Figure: 40.6 mm
